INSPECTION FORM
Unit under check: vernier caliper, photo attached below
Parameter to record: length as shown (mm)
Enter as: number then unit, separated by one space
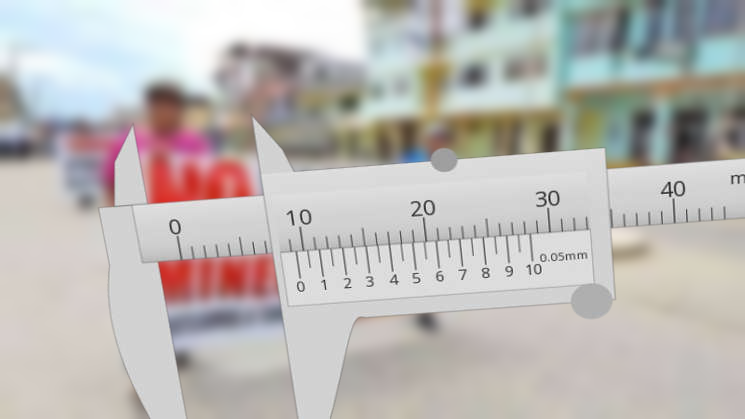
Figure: 9.4 mm
